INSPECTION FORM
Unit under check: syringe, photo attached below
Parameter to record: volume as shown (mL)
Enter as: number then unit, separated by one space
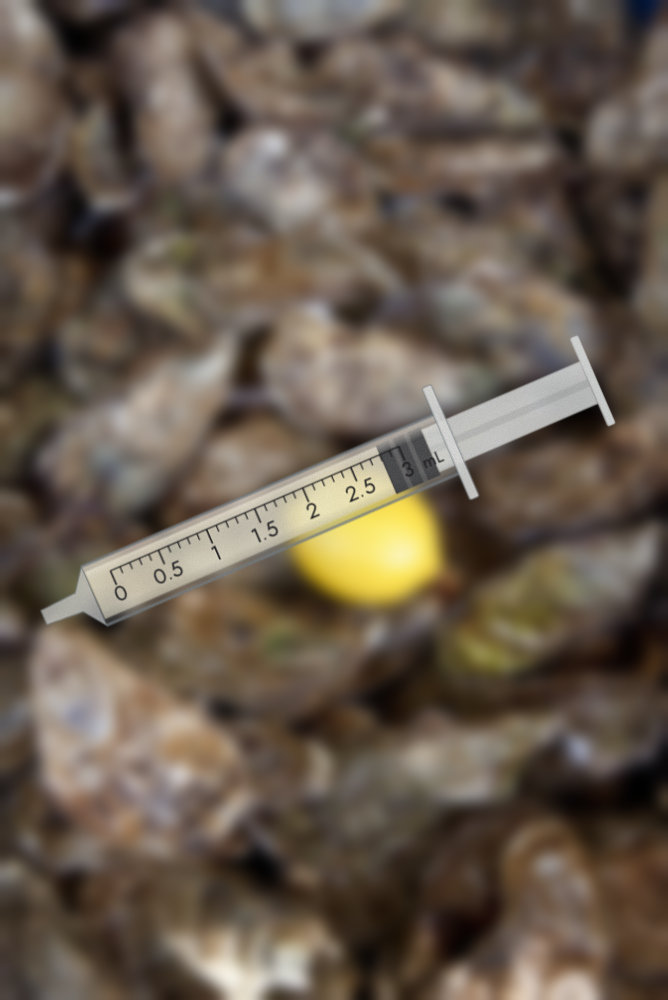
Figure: 2.8 mL
